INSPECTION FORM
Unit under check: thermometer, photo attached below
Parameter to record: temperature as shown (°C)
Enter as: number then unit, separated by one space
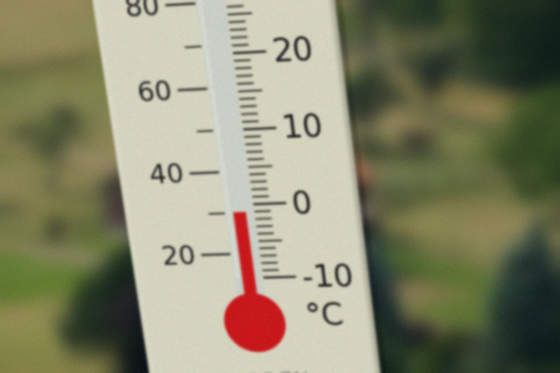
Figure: -1 °C
